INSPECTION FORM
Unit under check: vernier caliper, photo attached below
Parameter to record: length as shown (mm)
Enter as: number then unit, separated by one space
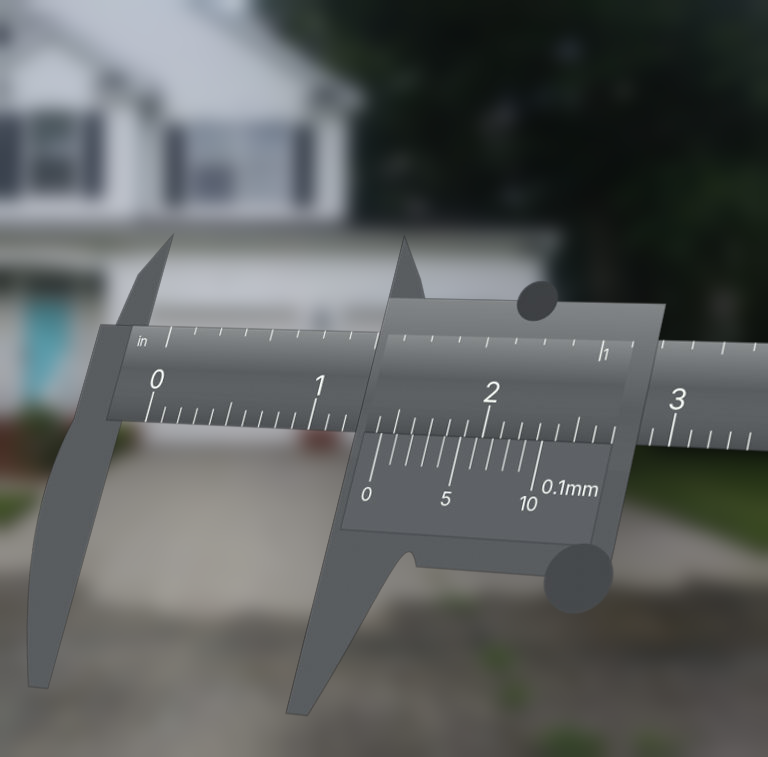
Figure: 14.3 mm
